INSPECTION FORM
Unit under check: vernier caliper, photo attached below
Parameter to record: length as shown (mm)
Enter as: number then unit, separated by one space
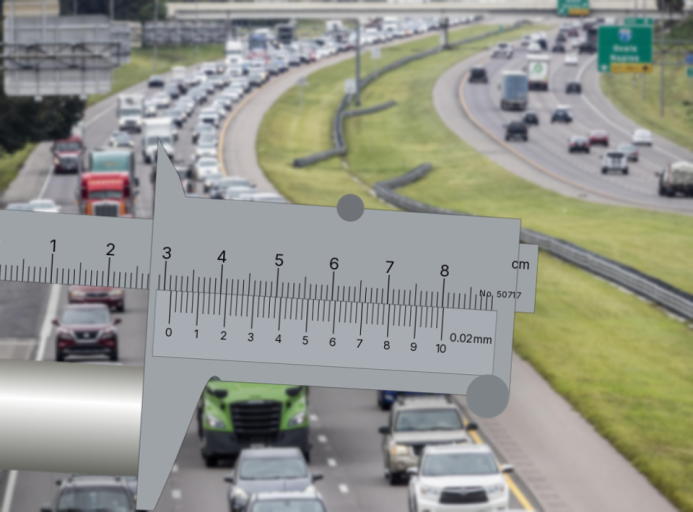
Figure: 31.2 mm
